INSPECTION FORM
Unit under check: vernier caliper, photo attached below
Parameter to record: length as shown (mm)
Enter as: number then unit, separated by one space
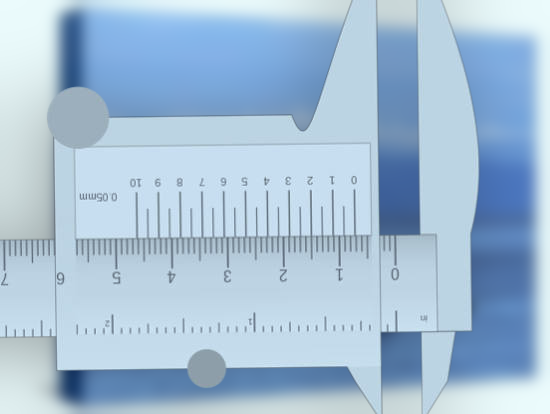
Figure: 7.2 mm
